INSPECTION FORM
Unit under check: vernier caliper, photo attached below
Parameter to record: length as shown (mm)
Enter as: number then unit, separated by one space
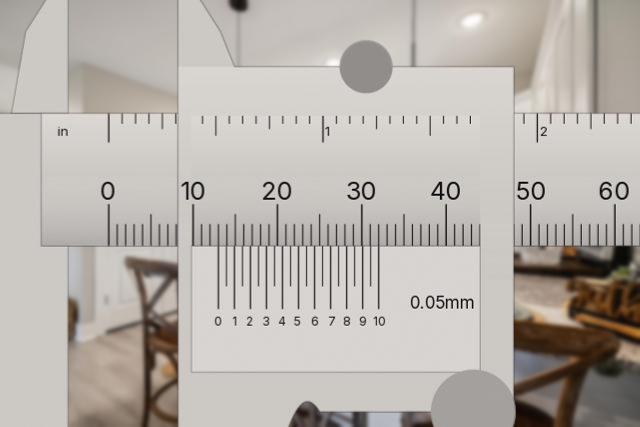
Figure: 13.0 mm
